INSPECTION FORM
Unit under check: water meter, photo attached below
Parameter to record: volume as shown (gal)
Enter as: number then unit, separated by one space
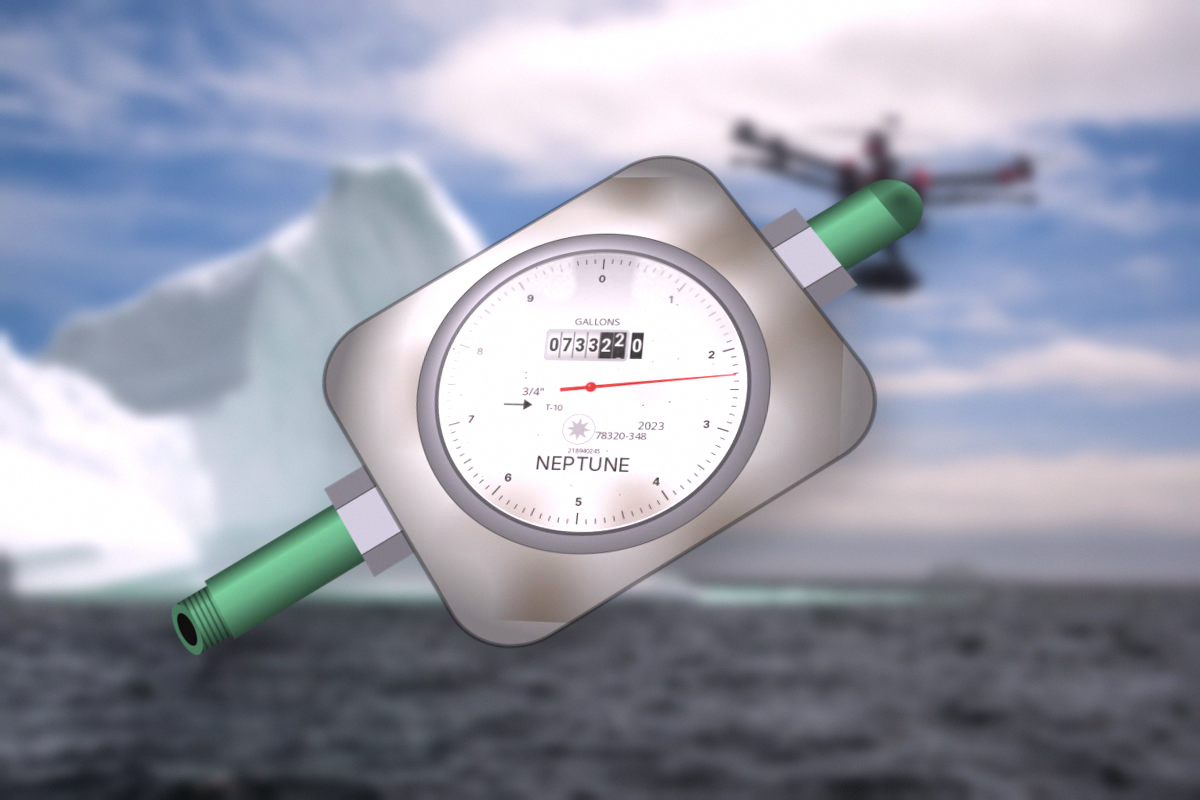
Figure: 733222.3 gal
